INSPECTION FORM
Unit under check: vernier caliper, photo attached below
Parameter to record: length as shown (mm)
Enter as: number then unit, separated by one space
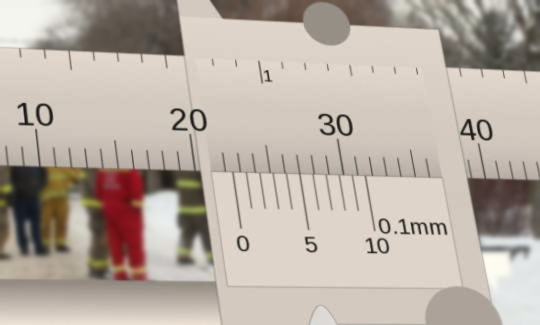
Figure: 22.5 mm
